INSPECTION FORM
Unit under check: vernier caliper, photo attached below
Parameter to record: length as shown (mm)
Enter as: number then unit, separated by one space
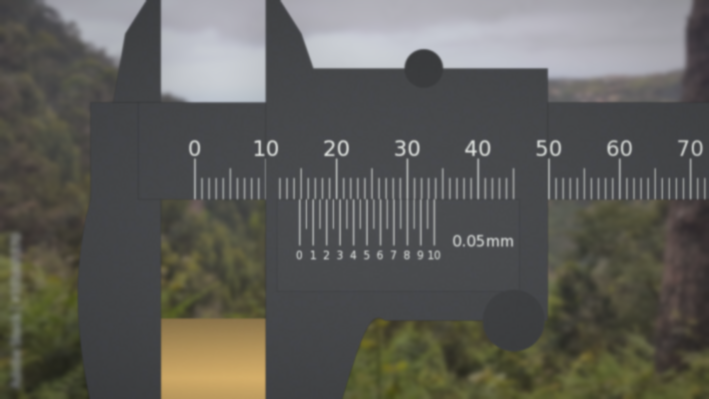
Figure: 14.8 mm
